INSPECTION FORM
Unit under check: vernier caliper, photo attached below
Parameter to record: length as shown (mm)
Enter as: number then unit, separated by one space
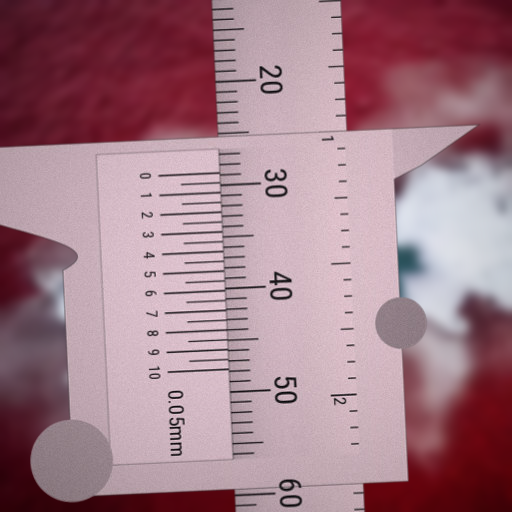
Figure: 28.8 mm
